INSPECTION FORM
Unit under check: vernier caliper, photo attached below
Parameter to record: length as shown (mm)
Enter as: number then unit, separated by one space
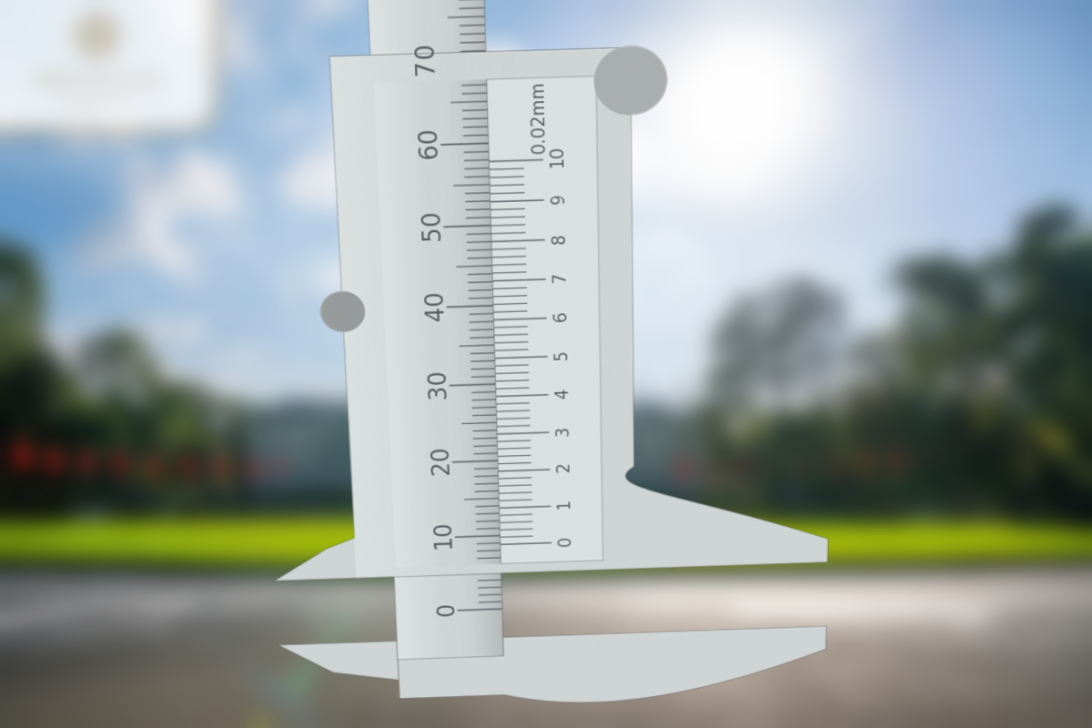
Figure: 8.8 mm
